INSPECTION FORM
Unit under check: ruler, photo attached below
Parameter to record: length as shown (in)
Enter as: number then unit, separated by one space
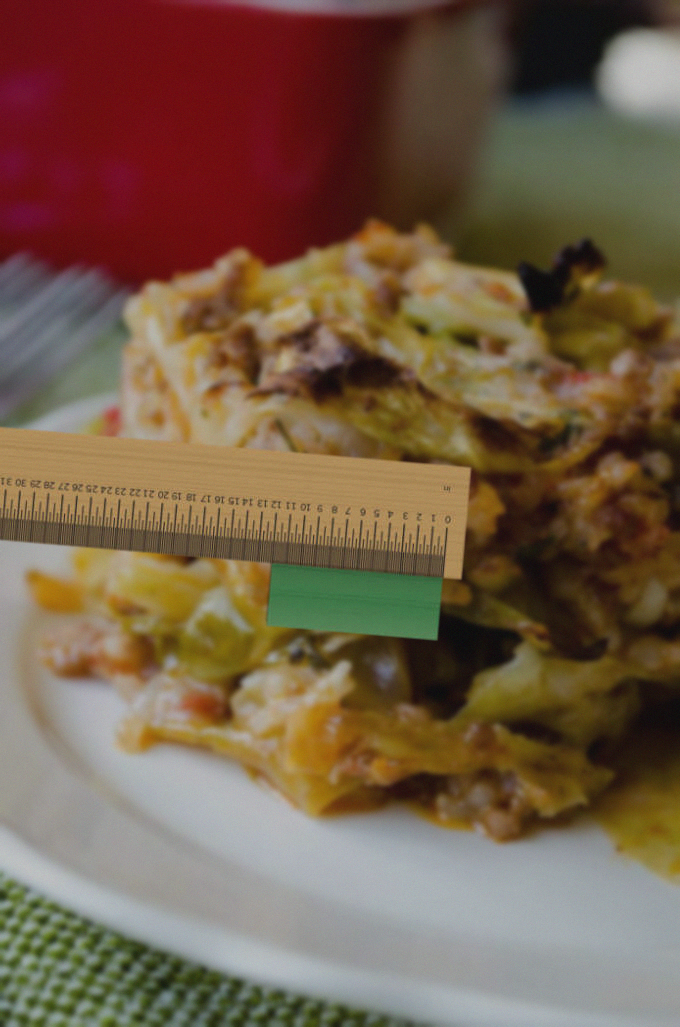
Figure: 12 in
